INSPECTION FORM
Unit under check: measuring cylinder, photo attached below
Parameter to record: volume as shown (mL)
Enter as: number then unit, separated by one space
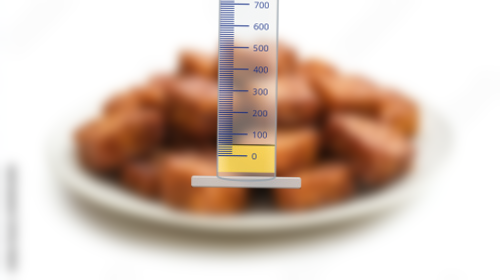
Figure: 50 mL
